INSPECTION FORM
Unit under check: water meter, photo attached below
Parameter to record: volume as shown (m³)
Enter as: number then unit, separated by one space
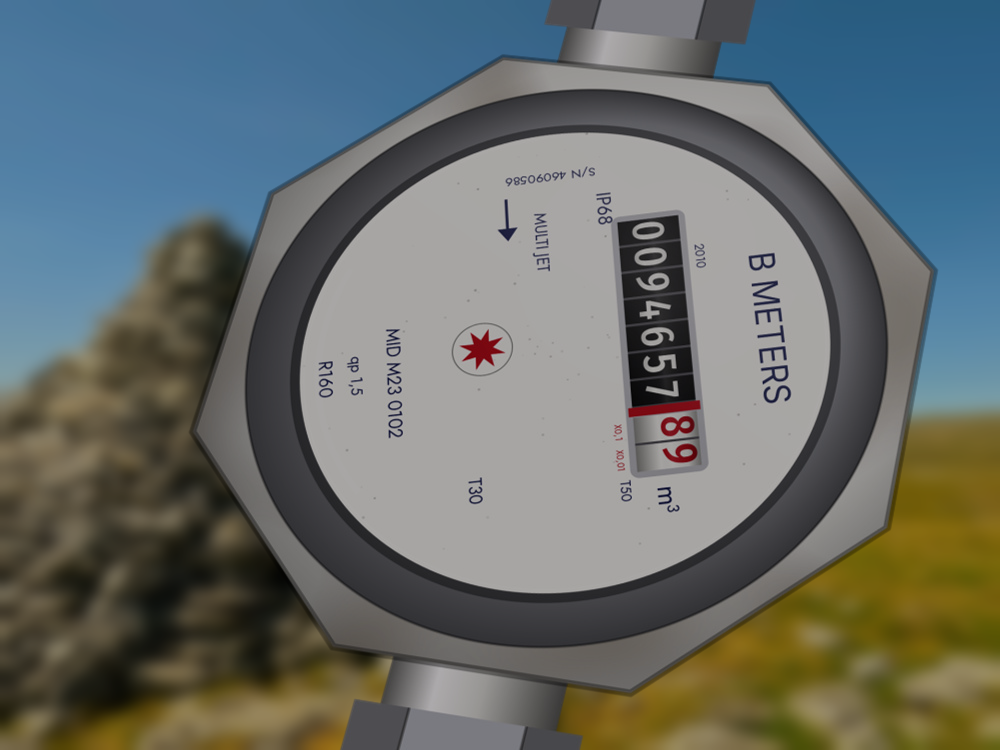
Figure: 94657.89 m³
